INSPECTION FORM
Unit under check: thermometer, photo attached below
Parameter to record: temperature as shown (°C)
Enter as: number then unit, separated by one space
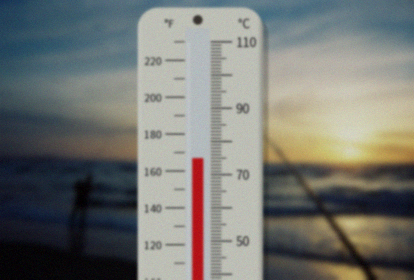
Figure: 75 °C
